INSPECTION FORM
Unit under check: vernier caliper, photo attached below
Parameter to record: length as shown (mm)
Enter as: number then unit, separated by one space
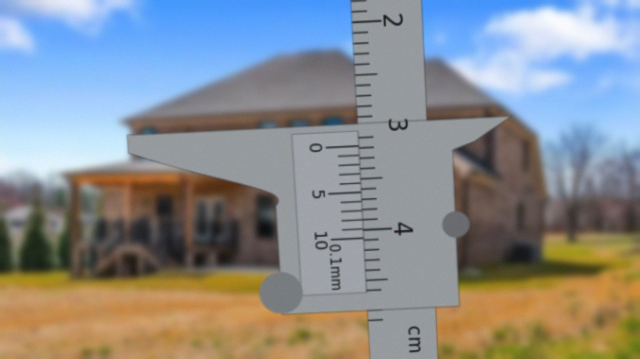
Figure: 31.8 mm
